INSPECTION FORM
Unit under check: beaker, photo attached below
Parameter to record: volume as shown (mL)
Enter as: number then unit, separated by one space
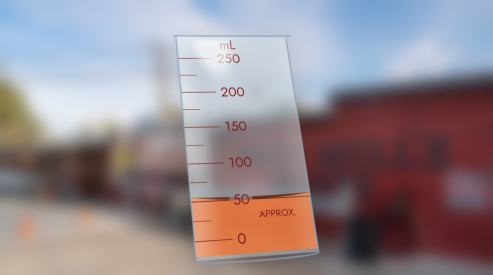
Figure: 50 mL
